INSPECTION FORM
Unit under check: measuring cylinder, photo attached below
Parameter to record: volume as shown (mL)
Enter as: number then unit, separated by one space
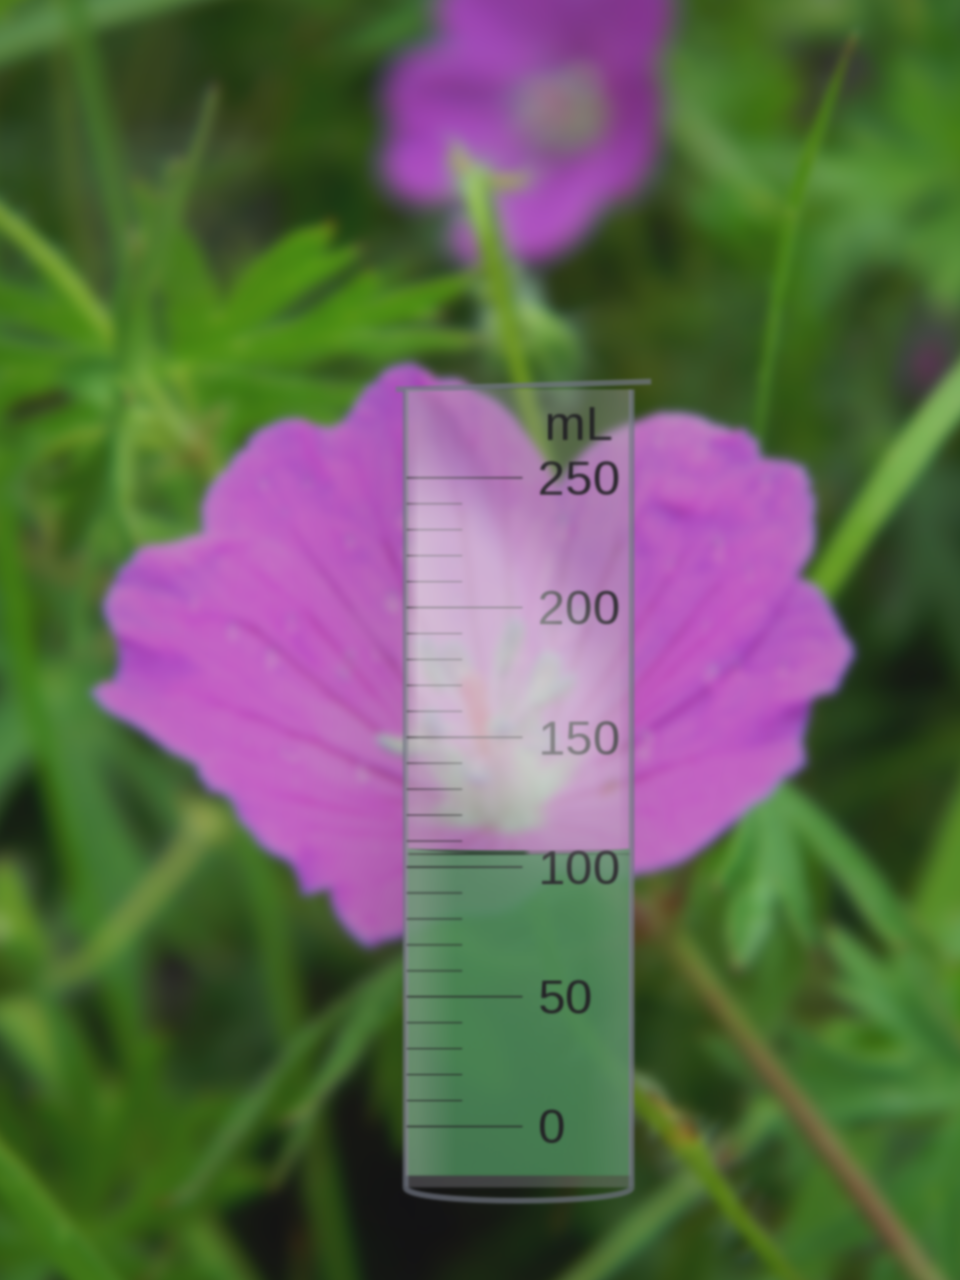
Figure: 105 mL
